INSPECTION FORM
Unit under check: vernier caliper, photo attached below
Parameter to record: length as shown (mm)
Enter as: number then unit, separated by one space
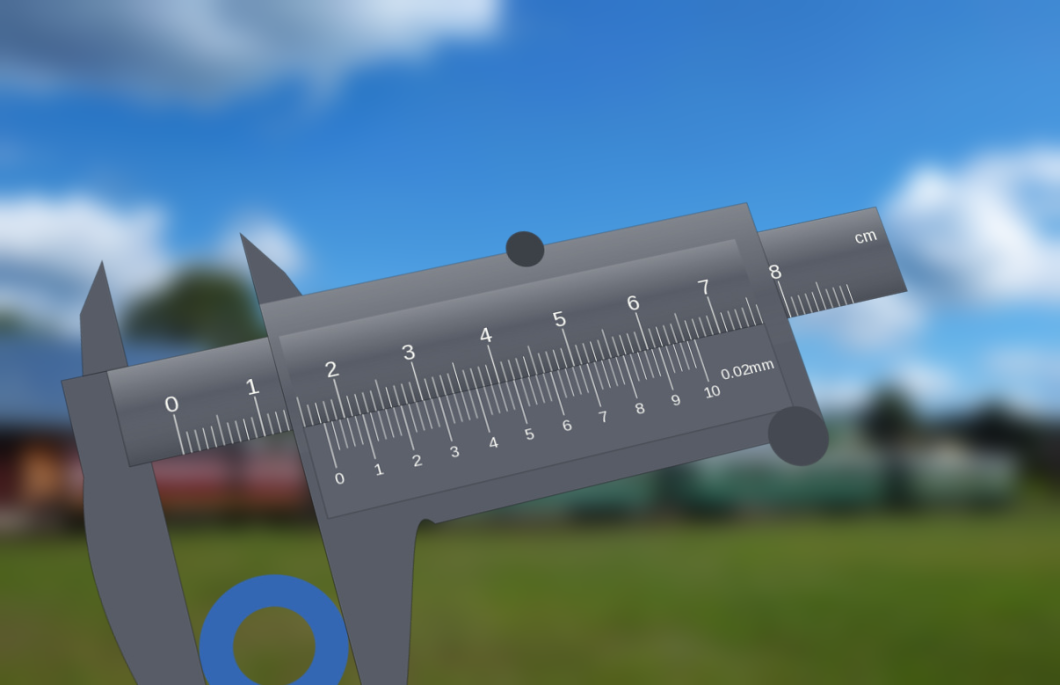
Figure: 17.4 mm
